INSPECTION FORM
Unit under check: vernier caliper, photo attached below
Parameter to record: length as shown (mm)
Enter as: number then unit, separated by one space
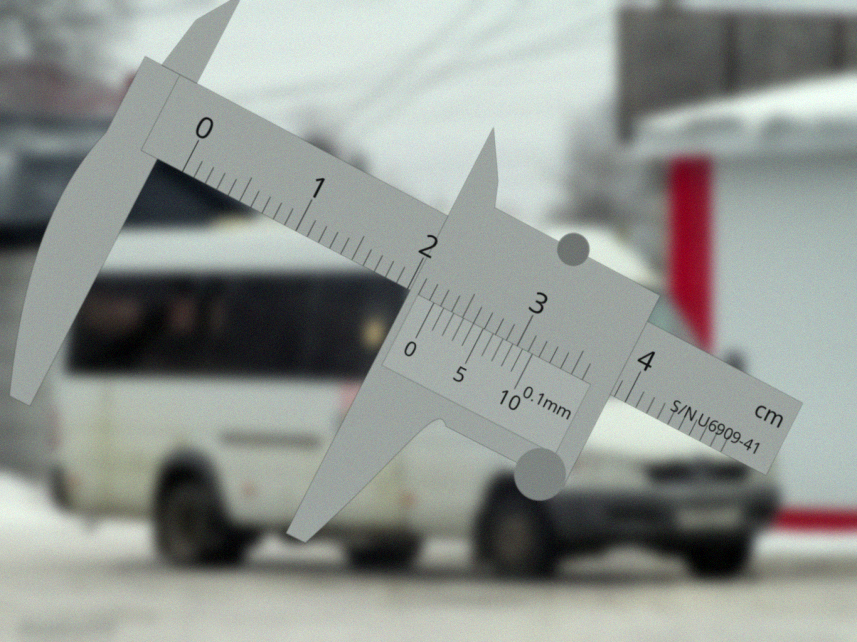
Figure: 22.4 mm
